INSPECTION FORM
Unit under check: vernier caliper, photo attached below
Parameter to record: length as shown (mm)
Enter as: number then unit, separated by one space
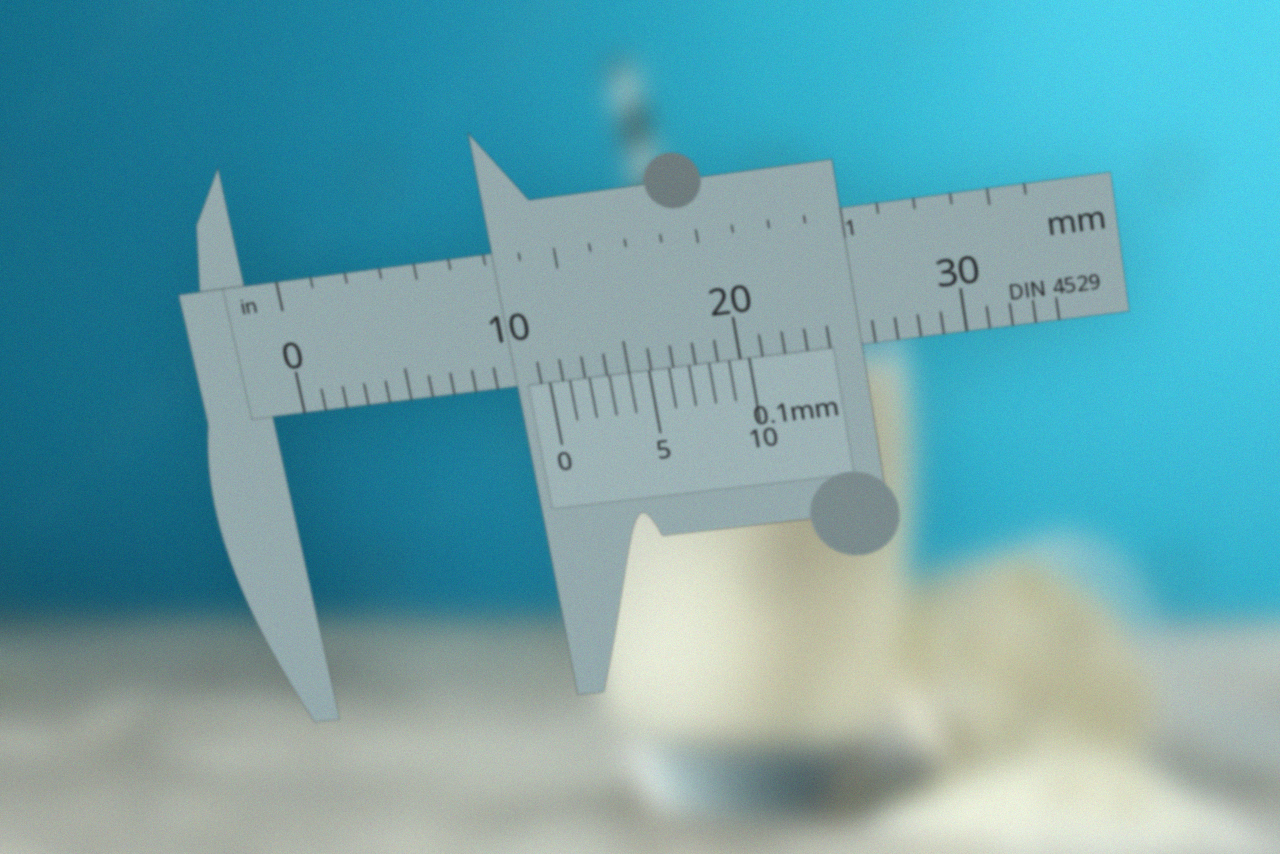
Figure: 11.4 mm
